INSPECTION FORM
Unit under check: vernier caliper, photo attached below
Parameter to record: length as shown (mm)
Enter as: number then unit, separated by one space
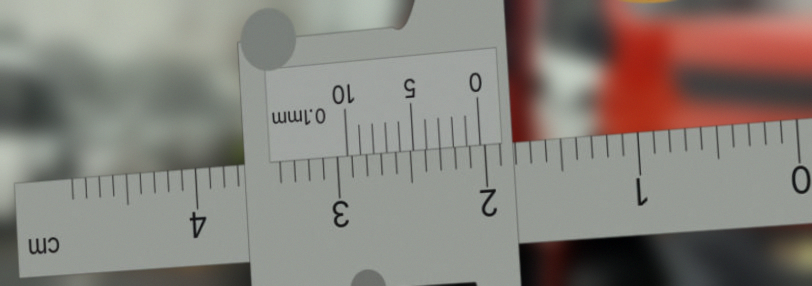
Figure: 20.3 mm
